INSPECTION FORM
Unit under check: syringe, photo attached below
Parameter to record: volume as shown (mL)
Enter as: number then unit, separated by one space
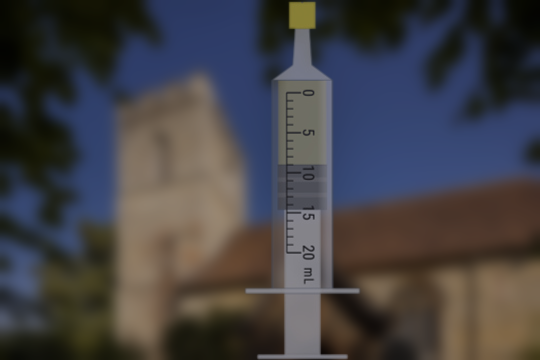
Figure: 9 mL
